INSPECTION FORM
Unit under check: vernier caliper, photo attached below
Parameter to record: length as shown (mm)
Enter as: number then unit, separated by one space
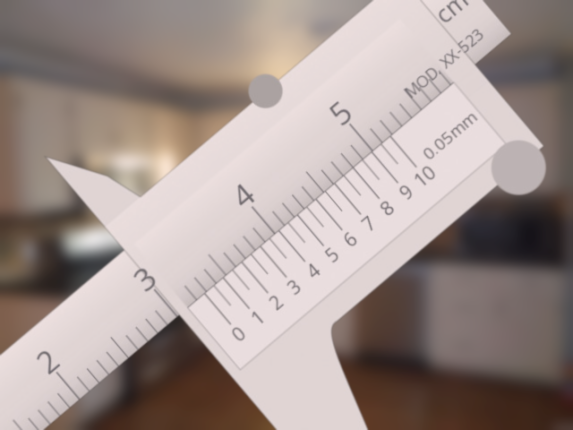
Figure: 32.8 mm
